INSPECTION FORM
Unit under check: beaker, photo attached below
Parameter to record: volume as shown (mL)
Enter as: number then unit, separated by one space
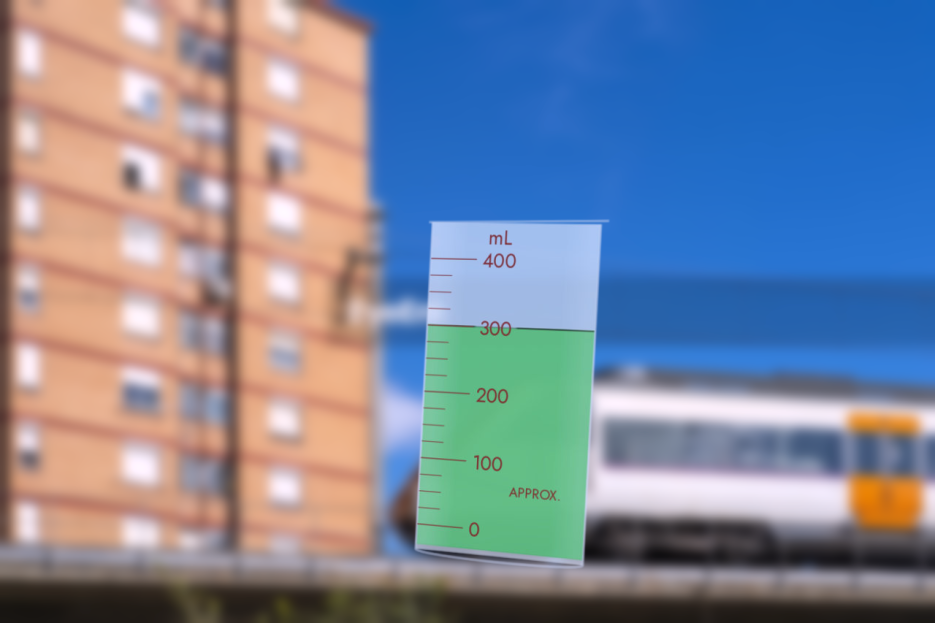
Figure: 300 mL
